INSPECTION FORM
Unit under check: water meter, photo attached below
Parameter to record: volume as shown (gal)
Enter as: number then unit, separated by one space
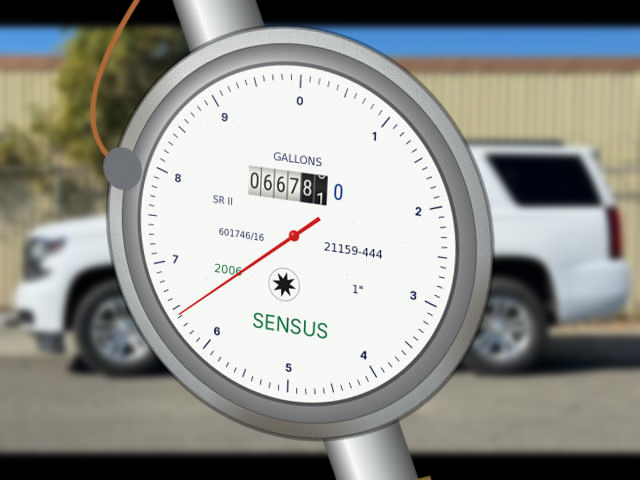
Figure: 667806.4 gal
